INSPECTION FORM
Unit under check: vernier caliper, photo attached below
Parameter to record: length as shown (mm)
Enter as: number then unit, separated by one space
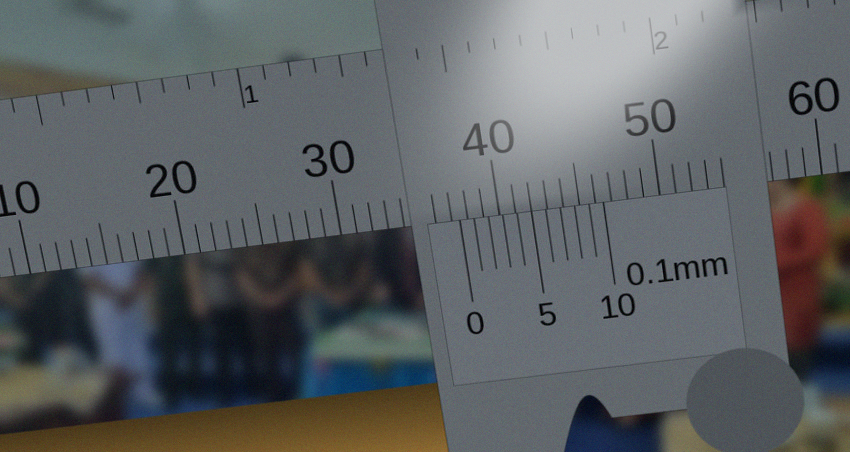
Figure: 37.5 mm
